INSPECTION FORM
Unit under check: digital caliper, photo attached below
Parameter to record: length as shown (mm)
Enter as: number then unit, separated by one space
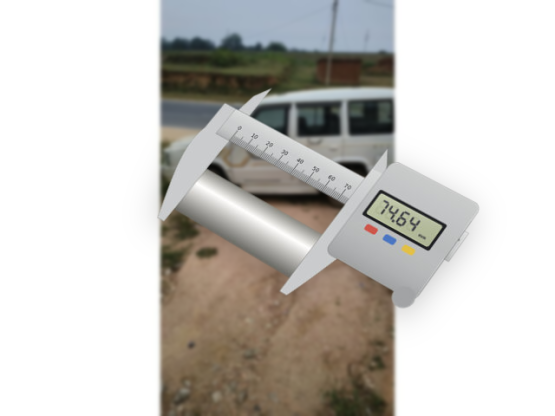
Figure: 74.64 mm
